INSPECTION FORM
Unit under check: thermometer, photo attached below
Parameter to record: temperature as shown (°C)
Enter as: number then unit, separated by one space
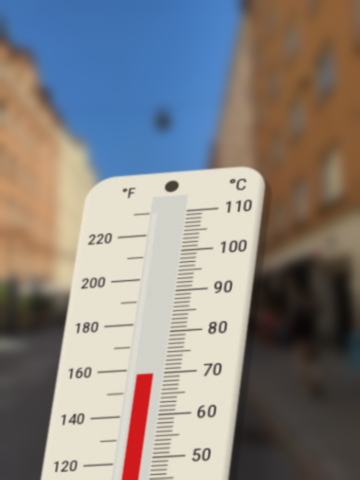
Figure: 70 °C
